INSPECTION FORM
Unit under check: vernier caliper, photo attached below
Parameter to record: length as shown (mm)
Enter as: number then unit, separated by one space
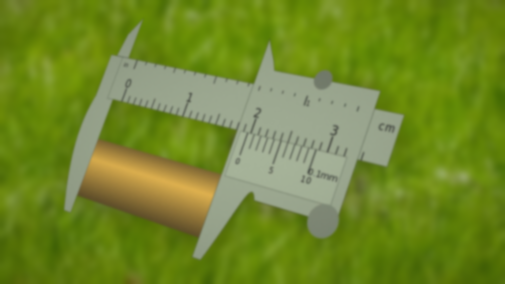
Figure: 19.6 mm
